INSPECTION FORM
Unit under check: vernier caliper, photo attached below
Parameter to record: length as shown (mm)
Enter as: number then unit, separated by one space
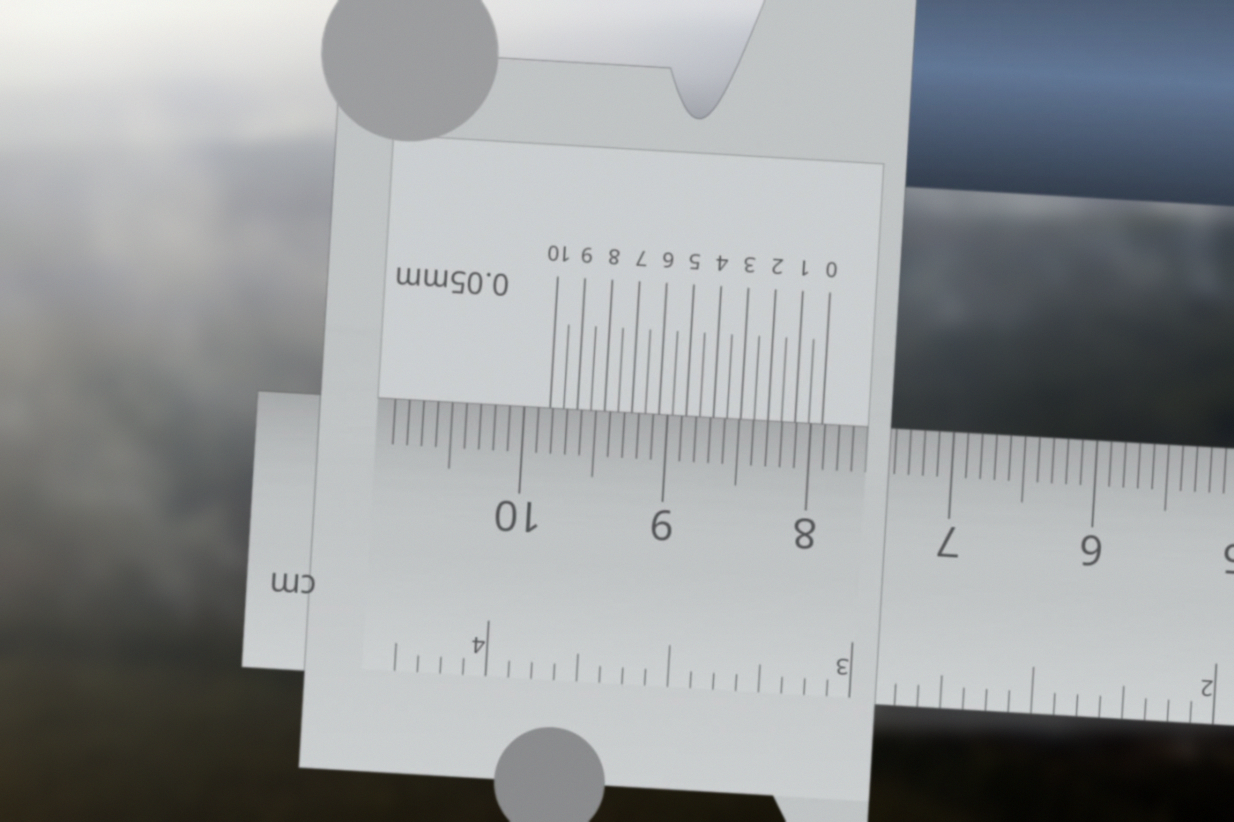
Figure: 79.2 mm
